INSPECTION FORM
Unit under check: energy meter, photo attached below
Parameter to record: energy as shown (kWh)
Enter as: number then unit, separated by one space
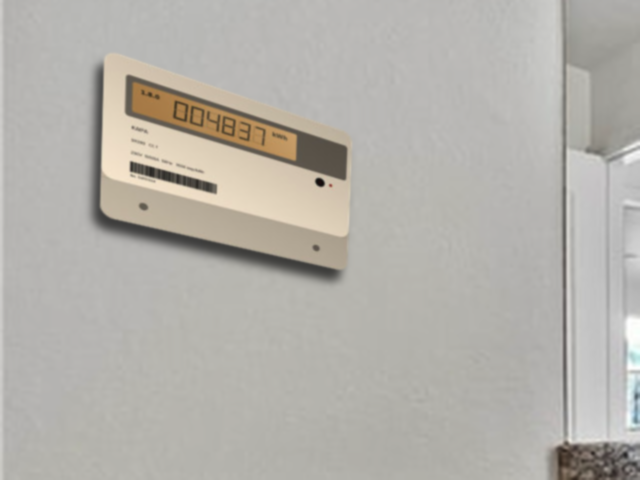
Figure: 4837 kWh
